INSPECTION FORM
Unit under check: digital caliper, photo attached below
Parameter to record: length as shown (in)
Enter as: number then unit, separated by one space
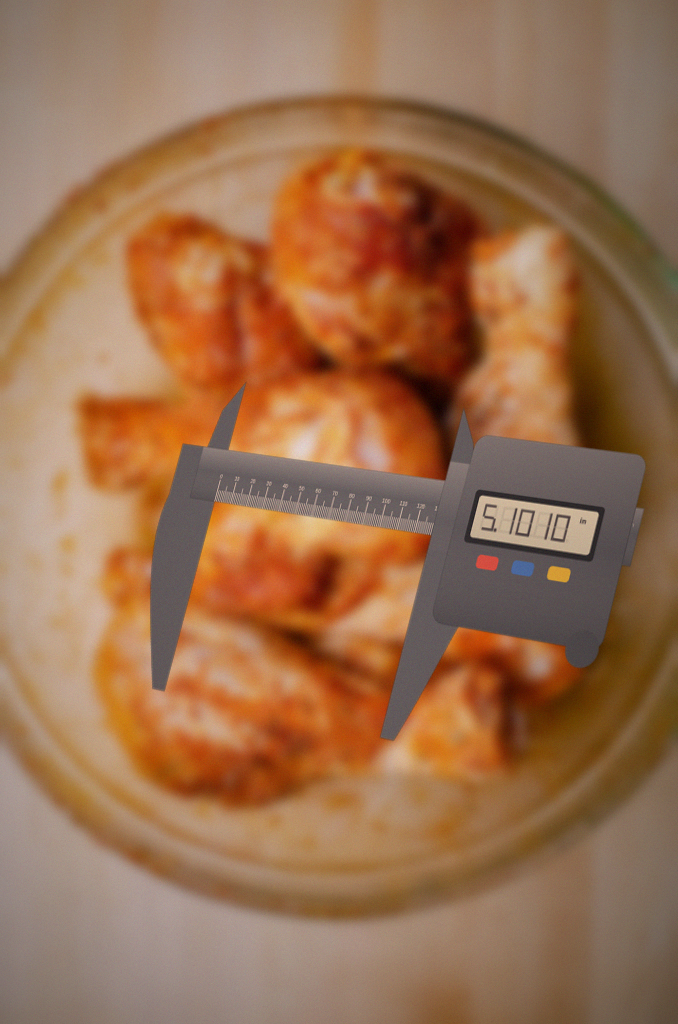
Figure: 5.1010 in
